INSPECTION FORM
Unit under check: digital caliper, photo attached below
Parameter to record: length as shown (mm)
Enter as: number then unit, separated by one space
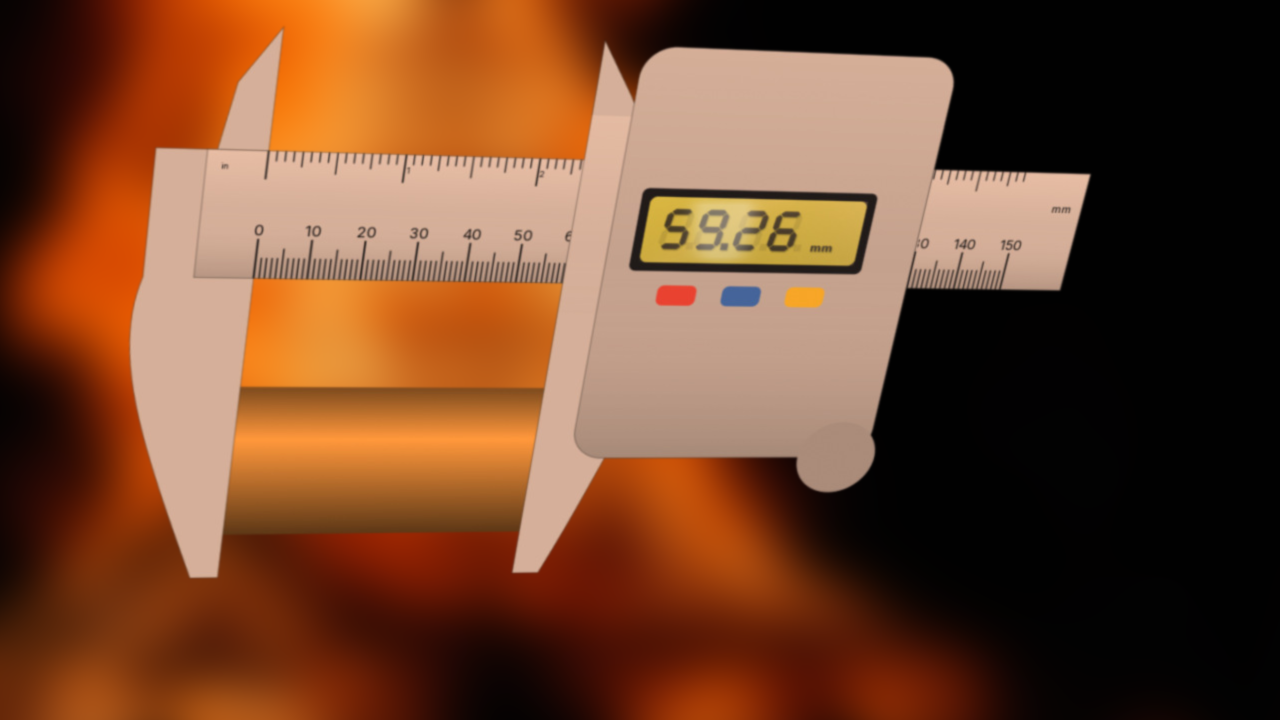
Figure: 59.26 mm
